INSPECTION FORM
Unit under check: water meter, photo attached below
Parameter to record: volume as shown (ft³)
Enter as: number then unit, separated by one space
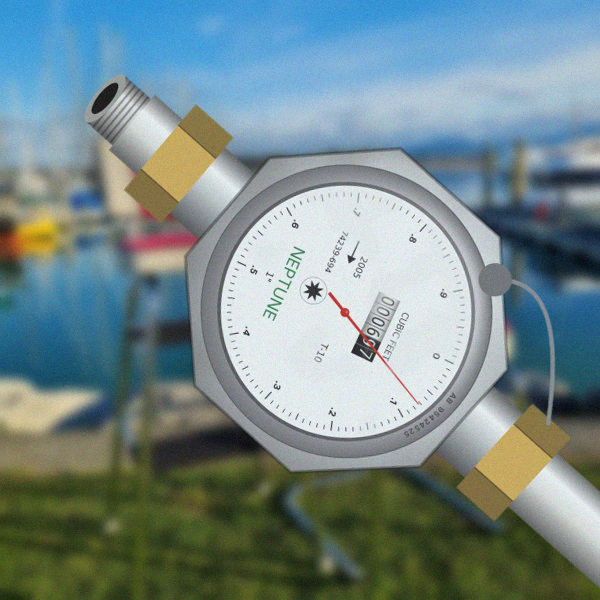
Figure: 697.07 ft³
